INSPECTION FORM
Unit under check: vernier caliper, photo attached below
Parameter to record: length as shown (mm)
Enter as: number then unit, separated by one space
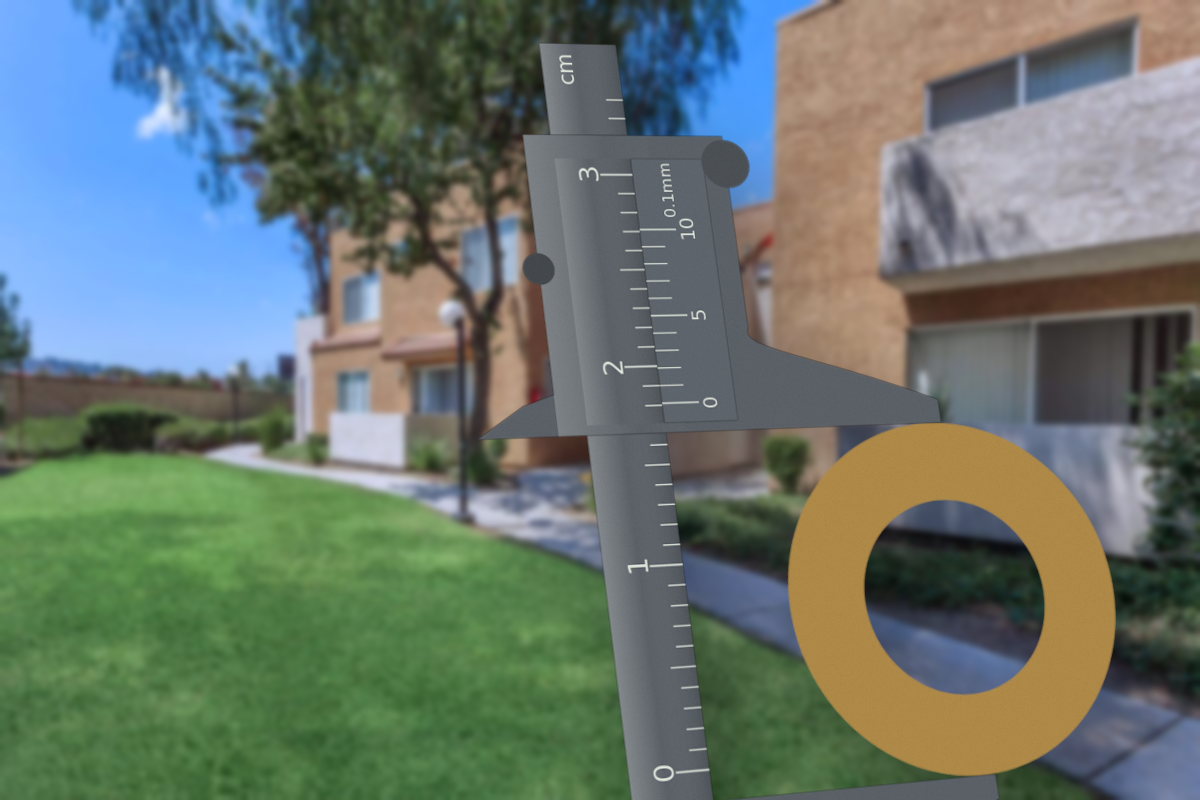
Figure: 18.1 mm
